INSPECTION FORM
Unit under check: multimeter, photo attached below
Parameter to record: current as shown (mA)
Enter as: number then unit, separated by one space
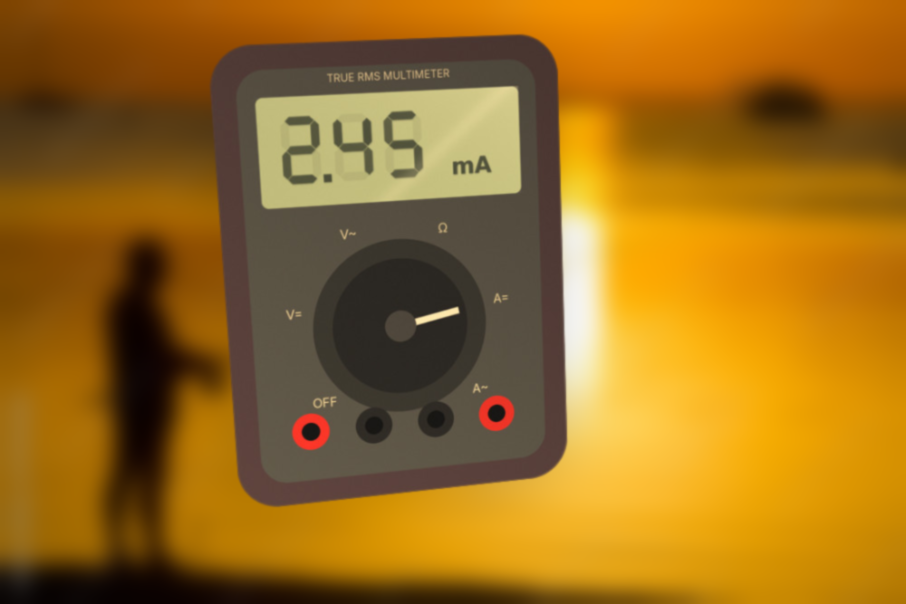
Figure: 2.45 mA
